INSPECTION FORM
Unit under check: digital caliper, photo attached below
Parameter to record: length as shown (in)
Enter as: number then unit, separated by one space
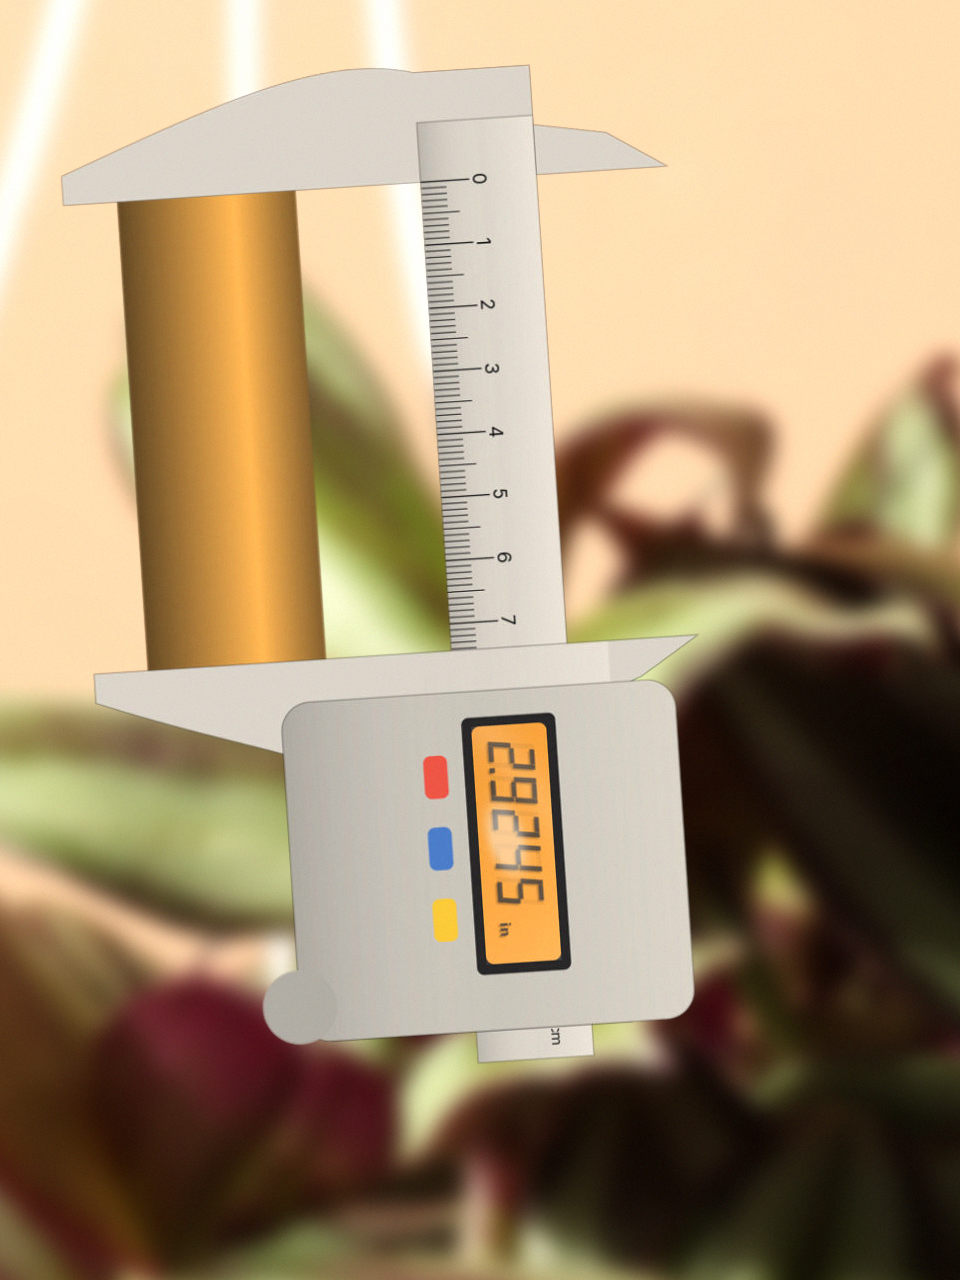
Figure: 2.9245 in
